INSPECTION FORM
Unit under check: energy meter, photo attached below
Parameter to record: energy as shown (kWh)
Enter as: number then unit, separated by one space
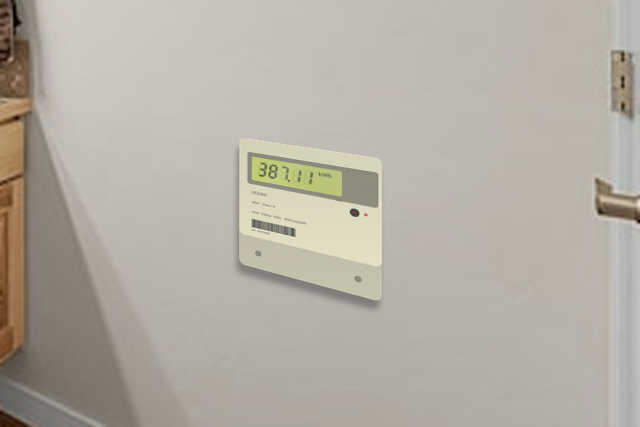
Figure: 387.11 kWh
